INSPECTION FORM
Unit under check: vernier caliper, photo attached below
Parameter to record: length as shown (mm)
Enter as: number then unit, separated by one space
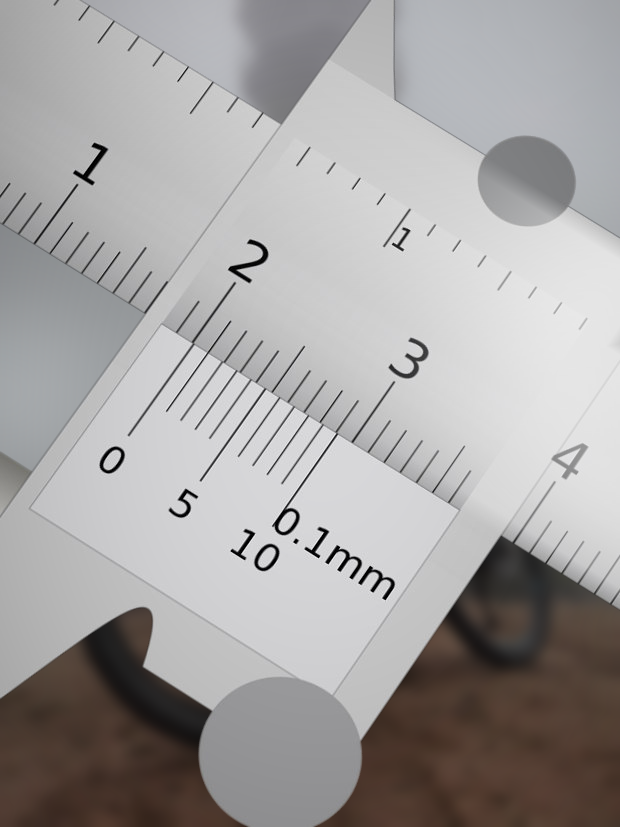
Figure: 20.1 mm
